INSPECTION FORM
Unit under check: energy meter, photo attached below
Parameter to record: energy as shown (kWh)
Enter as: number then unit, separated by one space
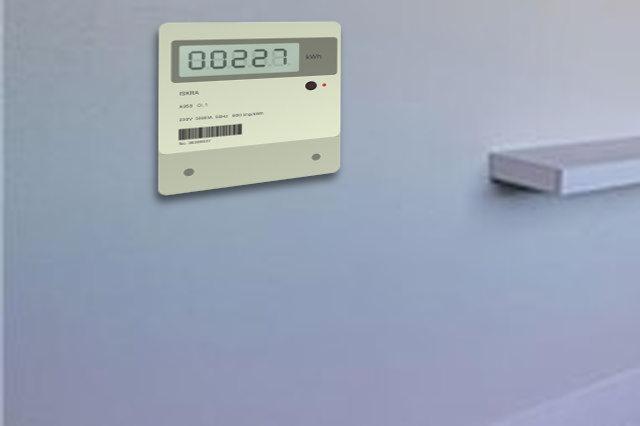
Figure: 227 kWh
